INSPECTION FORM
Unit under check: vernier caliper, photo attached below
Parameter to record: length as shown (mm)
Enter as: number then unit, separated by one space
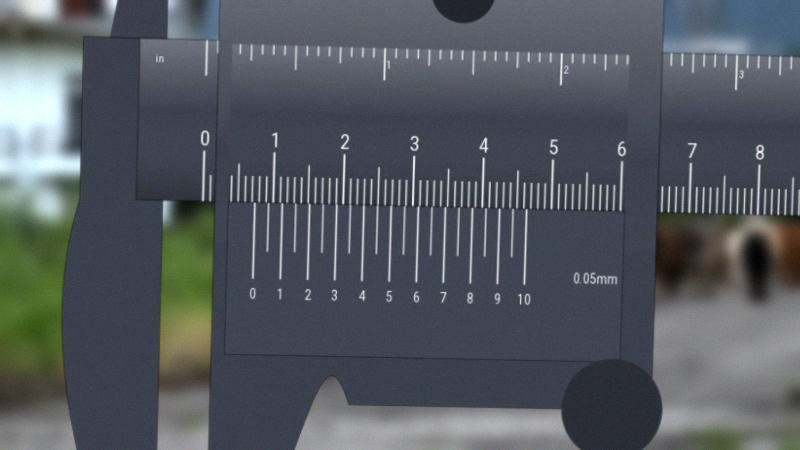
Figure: 7.4 mm
